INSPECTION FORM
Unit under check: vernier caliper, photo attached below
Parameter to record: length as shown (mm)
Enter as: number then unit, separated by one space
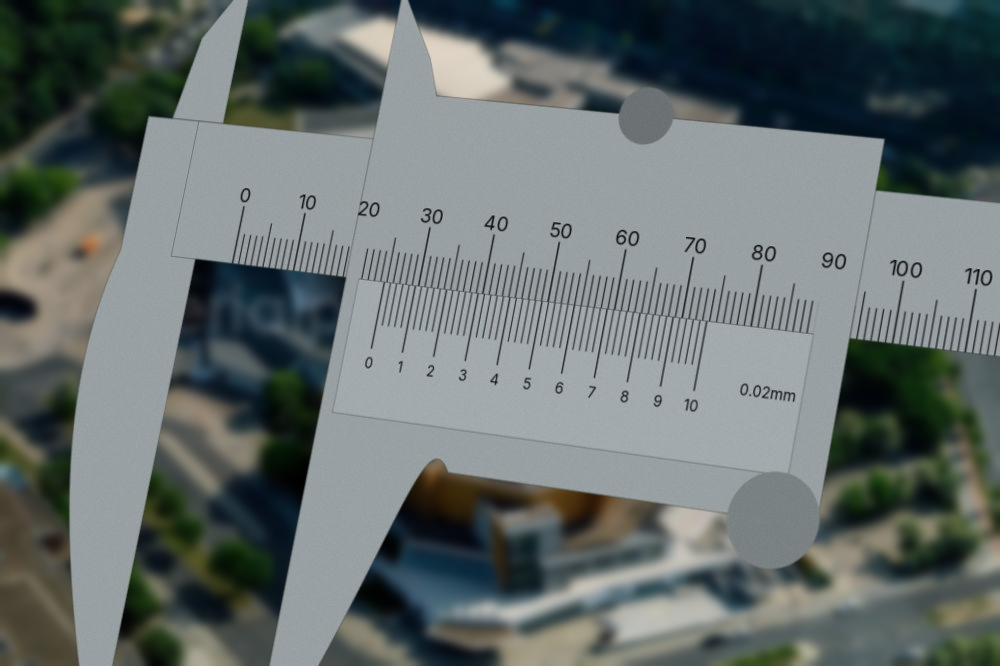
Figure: 24.6 mm
